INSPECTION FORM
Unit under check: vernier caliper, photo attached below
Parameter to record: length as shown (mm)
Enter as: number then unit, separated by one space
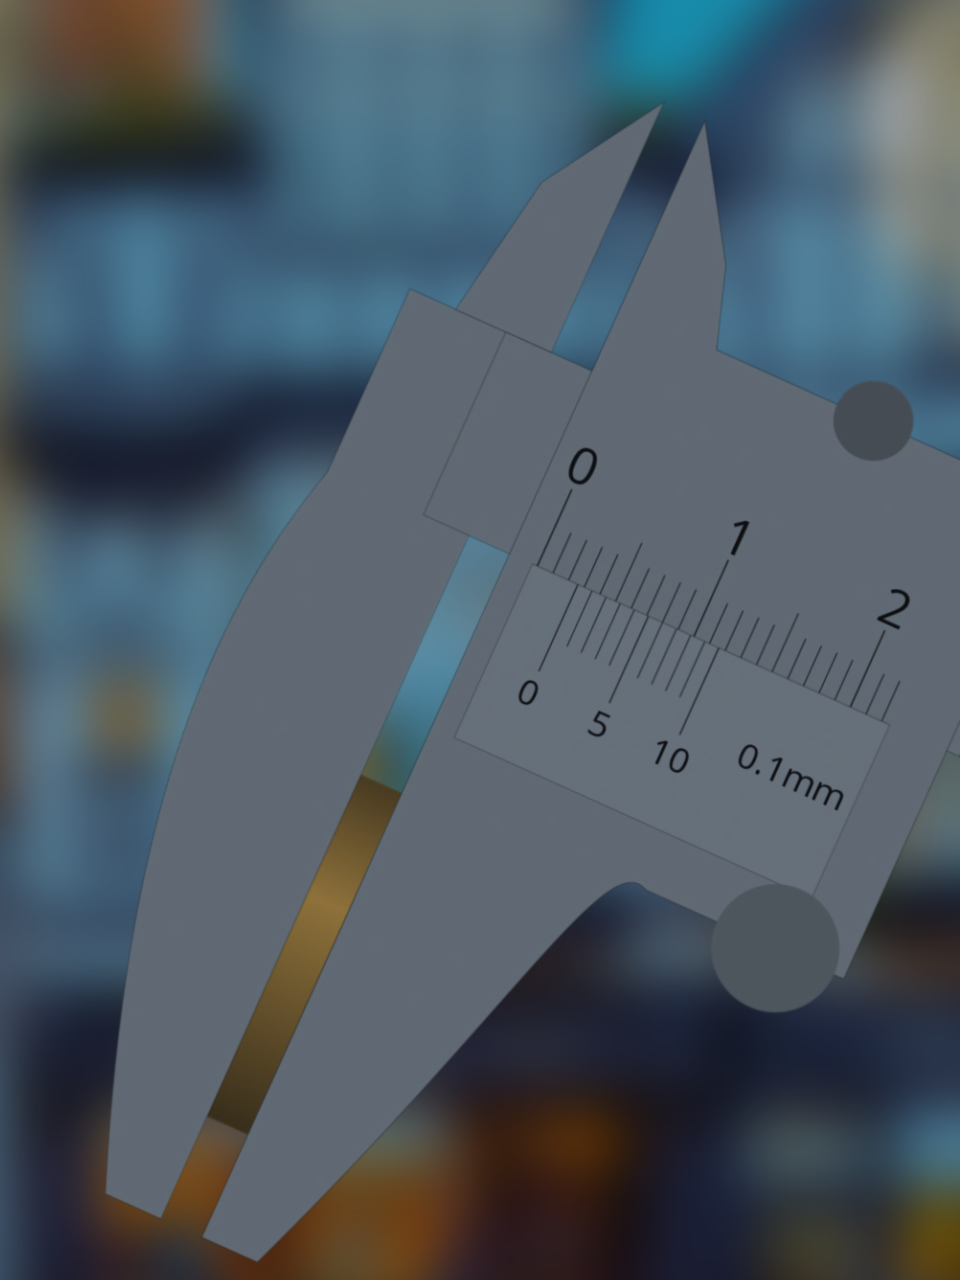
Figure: 2.6 mm
